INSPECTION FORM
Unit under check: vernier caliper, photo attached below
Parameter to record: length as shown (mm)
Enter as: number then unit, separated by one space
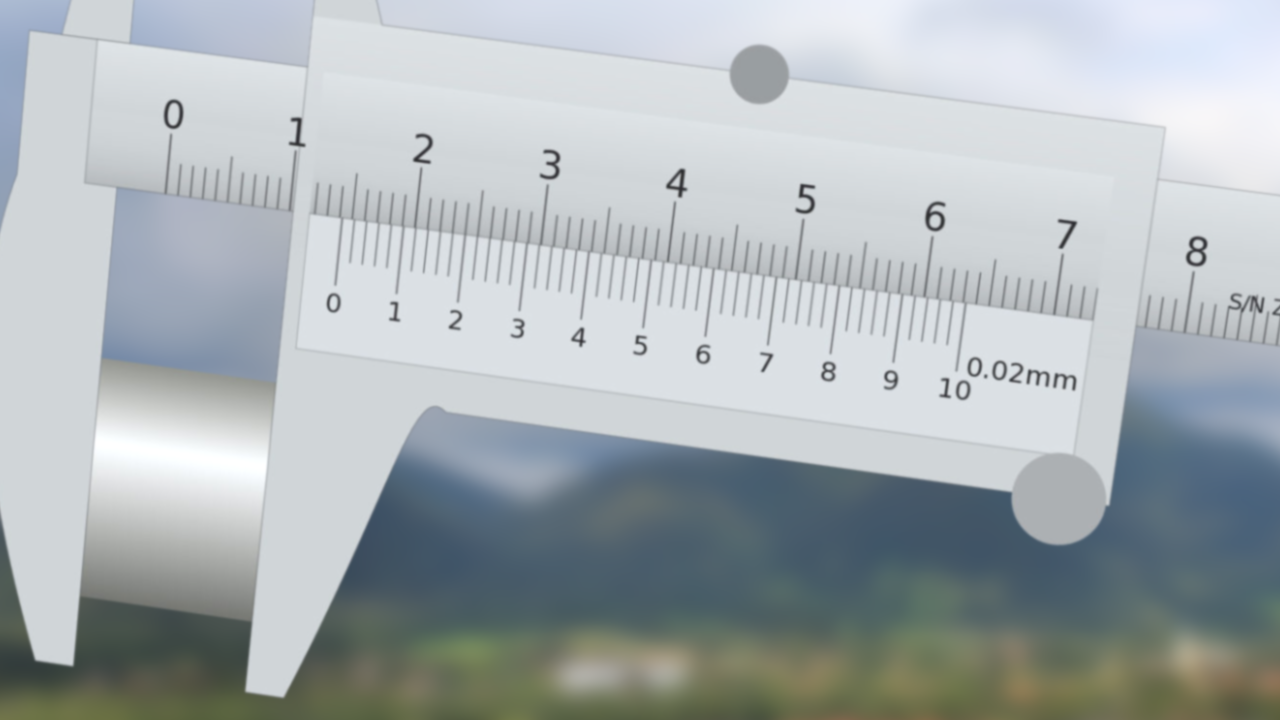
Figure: 14.2 mm
